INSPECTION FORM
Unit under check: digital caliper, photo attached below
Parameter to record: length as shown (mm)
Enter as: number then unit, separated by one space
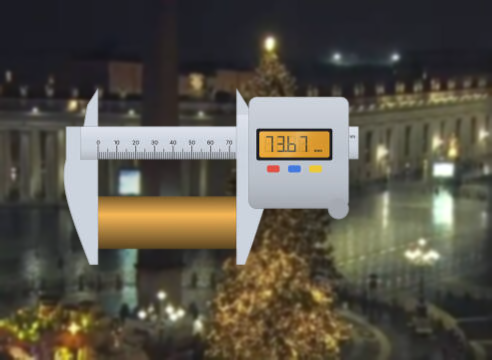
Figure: 73.67 mm
